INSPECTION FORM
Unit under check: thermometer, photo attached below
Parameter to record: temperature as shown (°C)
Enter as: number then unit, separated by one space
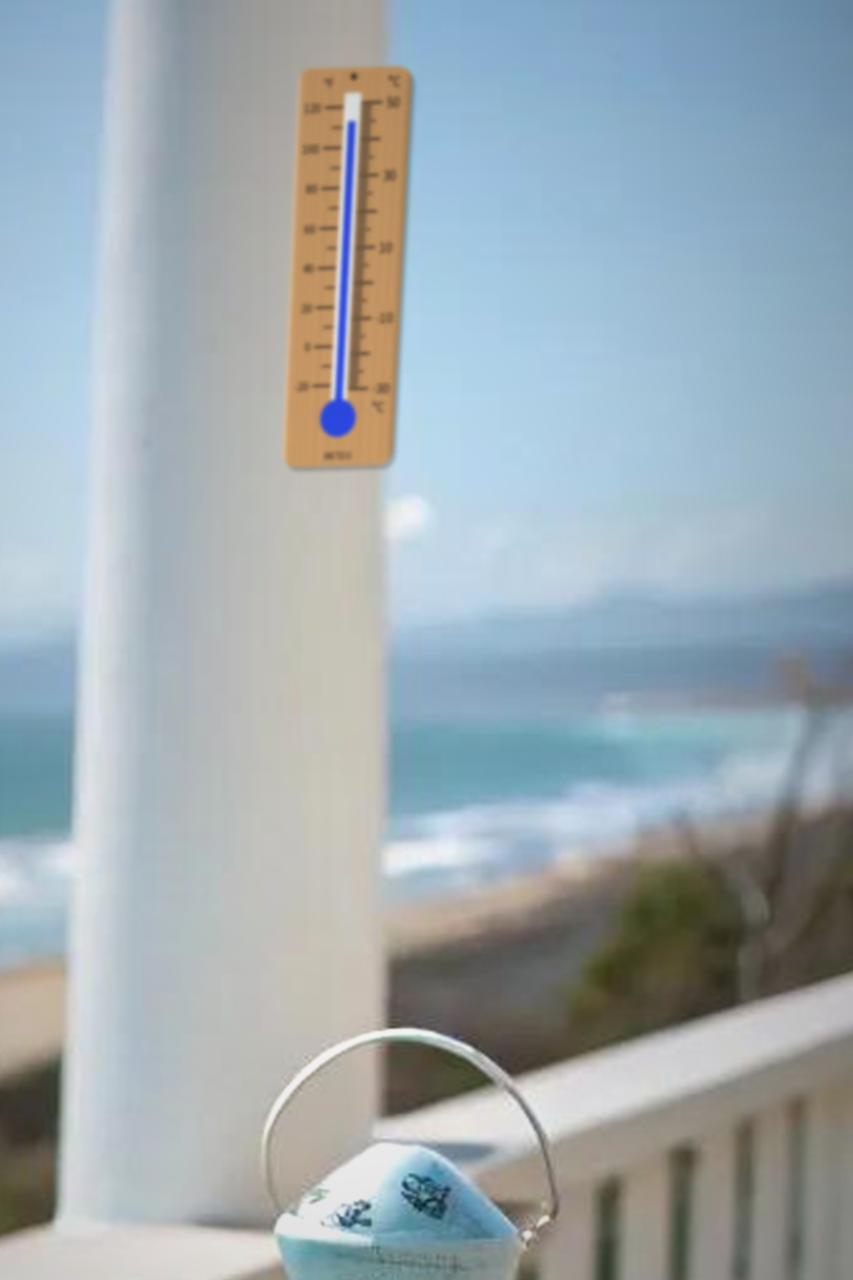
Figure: 45 °C
